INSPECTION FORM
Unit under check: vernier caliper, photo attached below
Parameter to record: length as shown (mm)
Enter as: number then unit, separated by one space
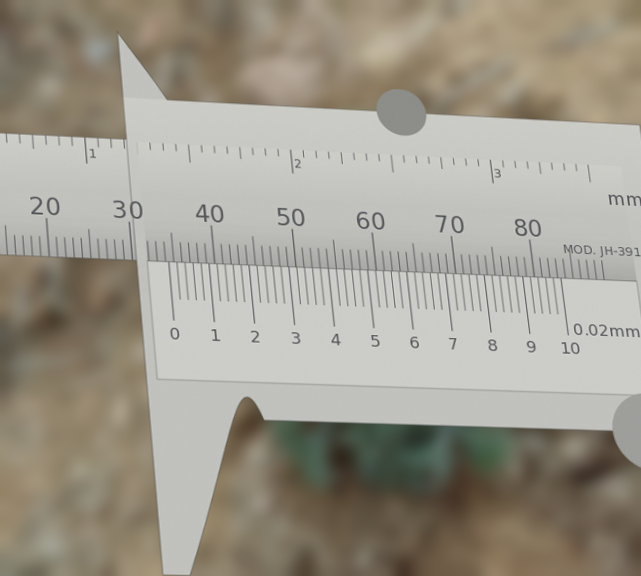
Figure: 34.4 mm
